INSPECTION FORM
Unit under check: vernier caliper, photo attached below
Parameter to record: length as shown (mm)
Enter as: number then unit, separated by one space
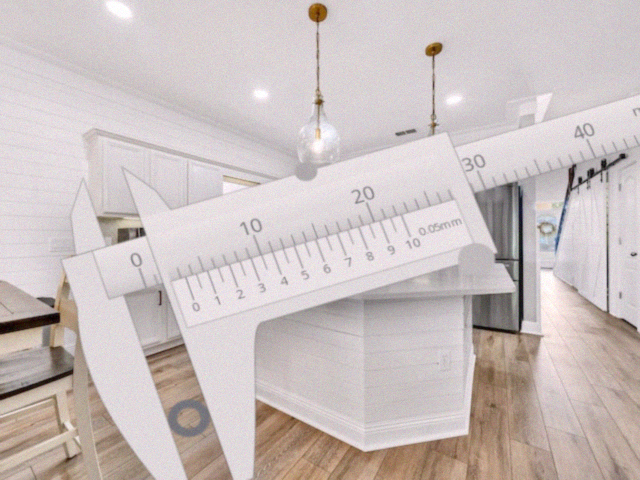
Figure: 3.4 mm
